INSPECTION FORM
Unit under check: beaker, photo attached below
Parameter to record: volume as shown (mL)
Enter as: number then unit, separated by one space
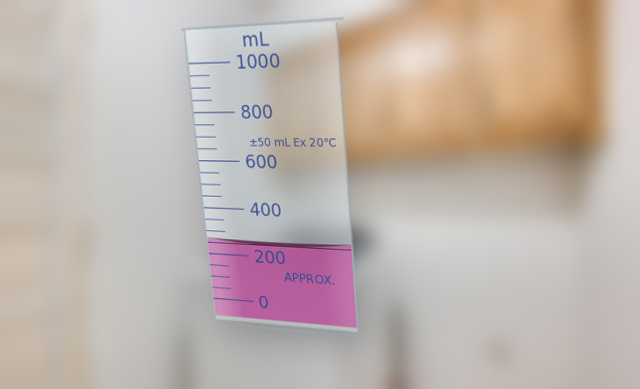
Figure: 250 mL
